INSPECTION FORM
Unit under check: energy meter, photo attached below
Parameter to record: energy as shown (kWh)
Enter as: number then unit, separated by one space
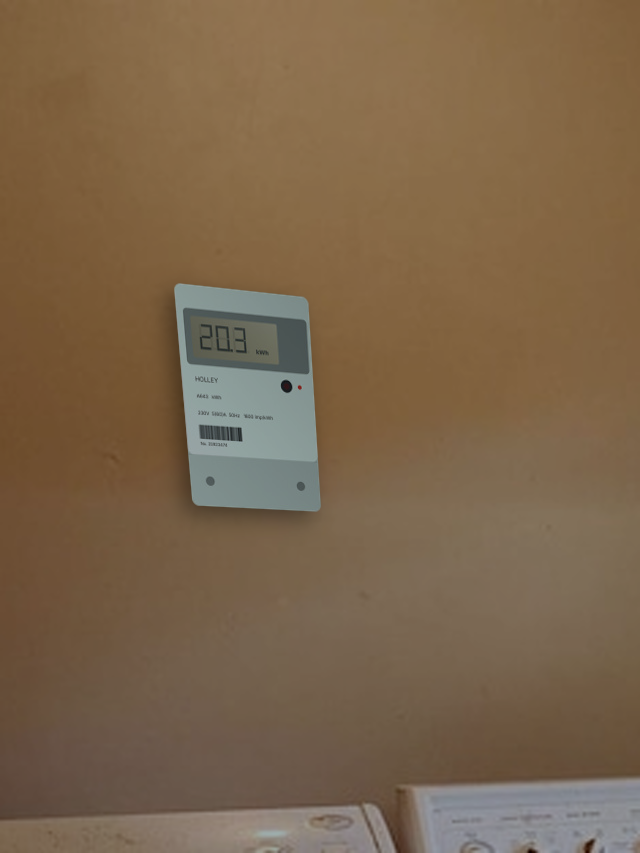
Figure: 20.3 kWh
